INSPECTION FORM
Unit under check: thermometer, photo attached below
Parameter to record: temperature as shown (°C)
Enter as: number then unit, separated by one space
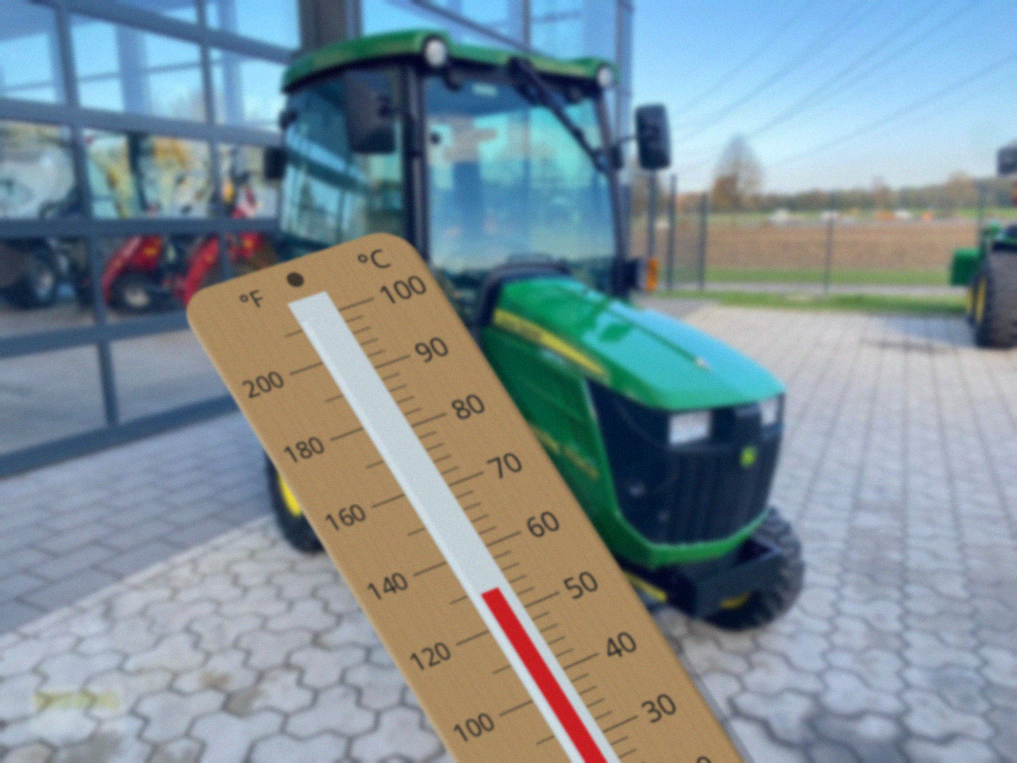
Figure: 54 °C
